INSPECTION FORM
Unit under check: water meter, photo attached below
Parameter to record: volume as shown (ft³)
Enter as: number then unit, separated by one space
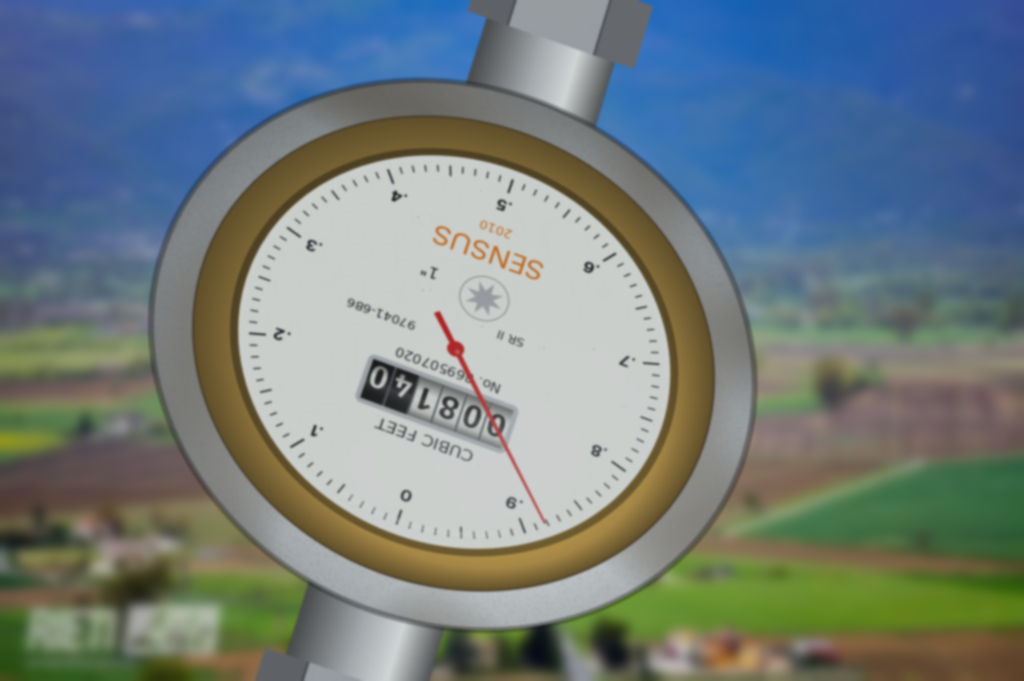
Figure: 8139.88 ft³
